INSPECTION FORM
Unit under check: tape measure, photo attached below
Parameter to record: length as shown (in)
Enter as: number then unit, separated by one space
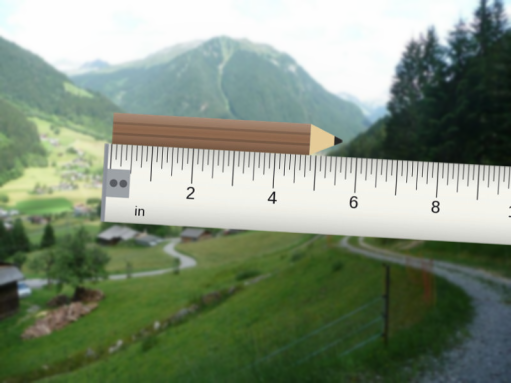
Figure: 5.625 in
